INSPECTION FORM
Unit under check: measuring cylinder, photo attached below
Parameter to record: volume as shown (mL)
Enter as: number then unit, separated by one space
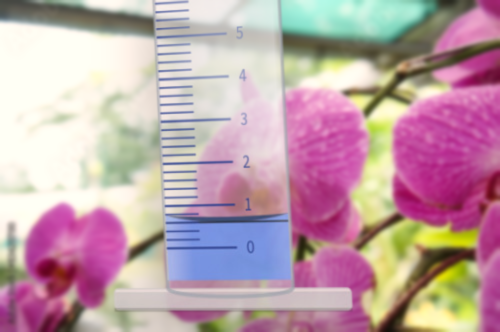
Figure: 0.6 mL
